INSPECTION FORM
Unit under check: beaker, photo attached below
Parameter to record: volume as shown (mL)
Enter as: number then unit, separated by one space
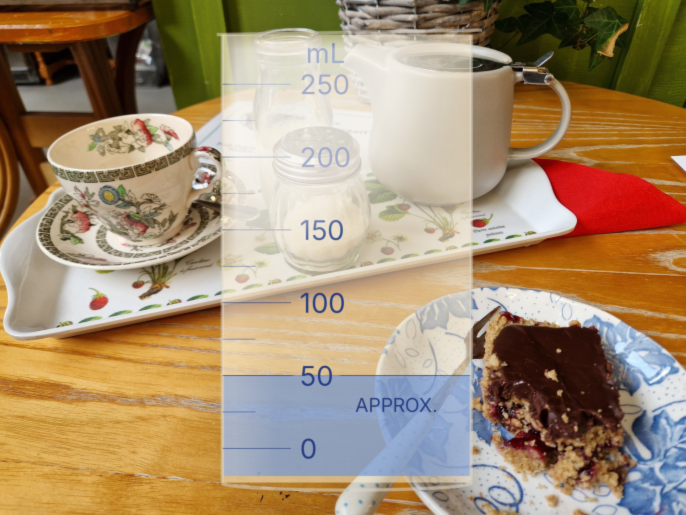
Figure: 50 mL
